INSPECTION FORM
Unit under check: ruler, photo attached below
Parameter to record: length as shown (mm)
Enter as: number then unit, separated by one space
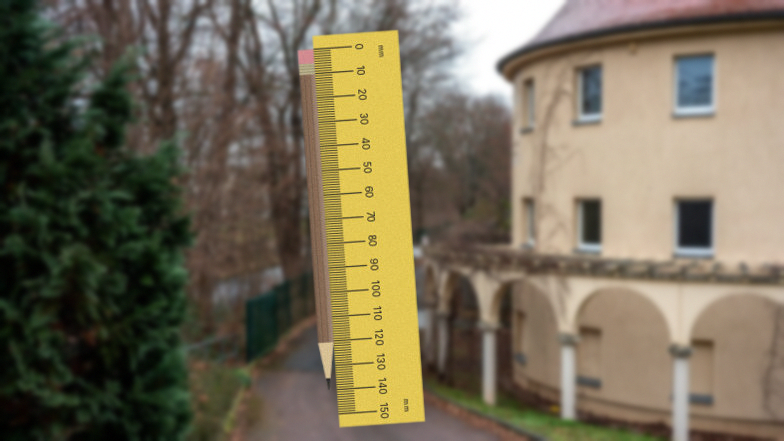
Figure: 140 mm
